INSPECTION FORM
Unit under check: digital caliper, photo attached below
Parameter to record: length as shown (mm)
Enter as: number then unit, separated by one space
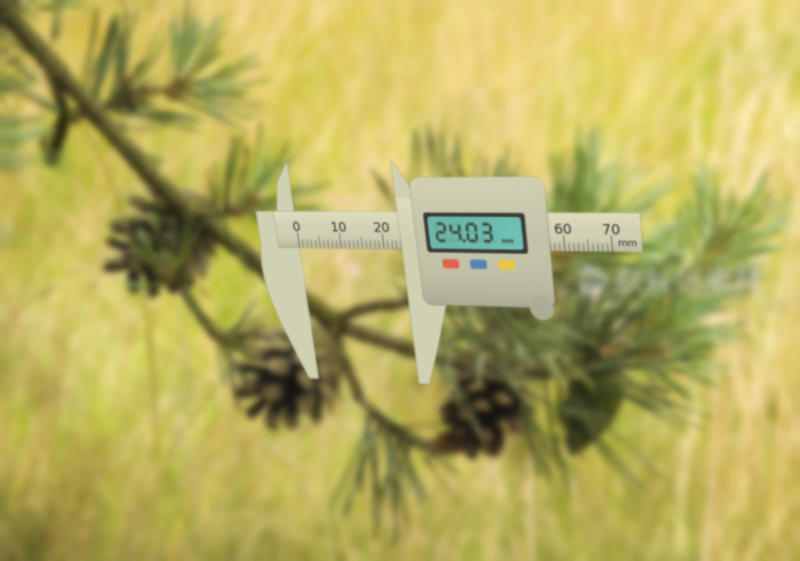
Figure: 24.03 mm
